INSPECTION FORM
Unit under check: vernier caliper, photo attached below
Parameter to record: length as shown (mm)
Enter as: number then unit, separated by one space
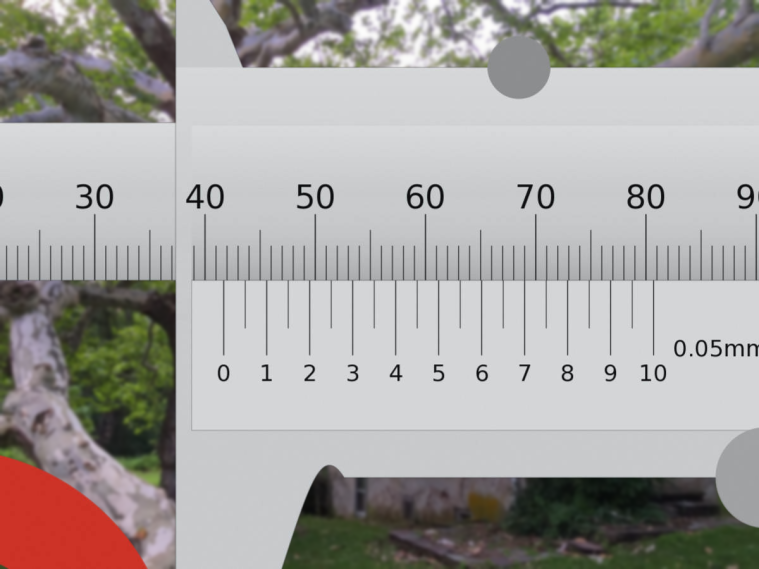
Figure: 41.7 mm
